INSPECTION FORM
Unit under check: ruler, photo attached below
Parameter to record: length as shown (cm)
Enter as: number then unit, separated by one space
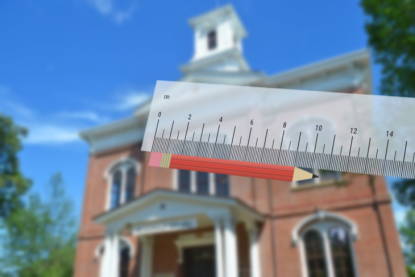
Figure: 10.5 cm
